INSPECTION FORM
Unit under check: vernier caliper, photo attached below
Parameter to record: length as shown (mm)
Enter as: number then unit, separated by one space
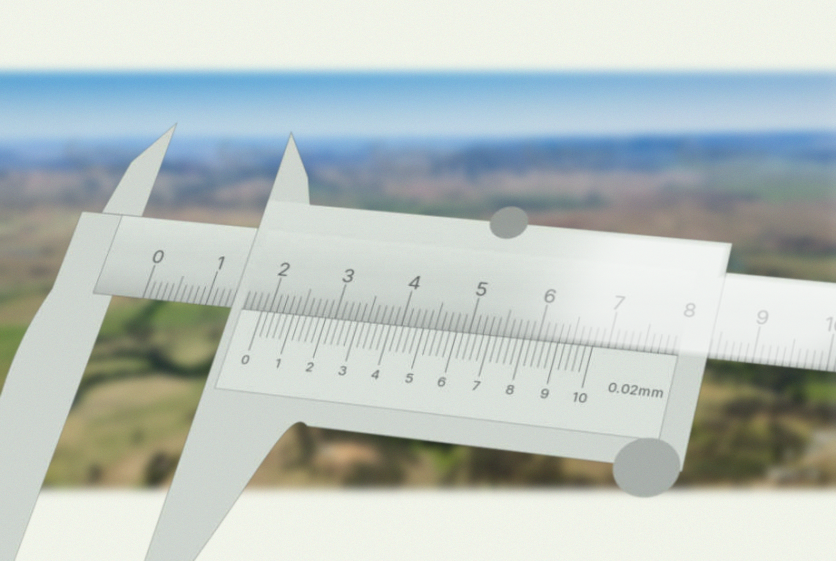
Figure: 18.8 mm
